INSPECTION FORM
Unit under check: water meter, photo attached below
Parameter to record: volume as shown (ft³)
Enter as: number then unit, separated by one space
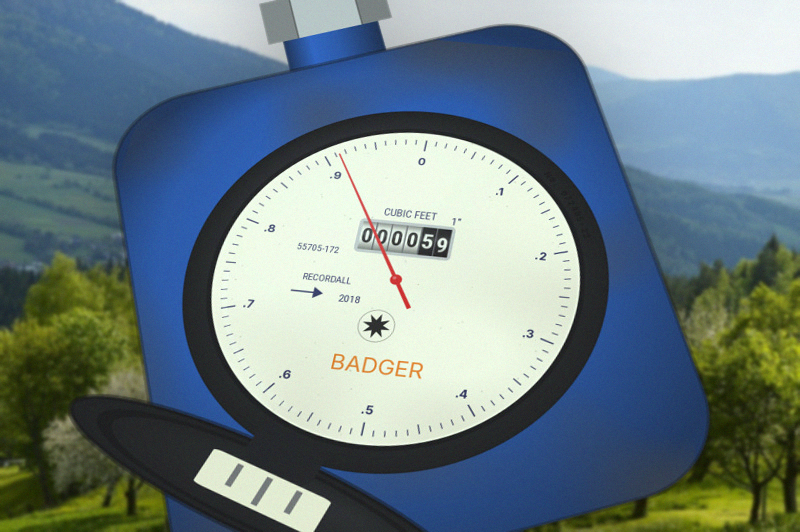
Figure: 58.91 ft³
